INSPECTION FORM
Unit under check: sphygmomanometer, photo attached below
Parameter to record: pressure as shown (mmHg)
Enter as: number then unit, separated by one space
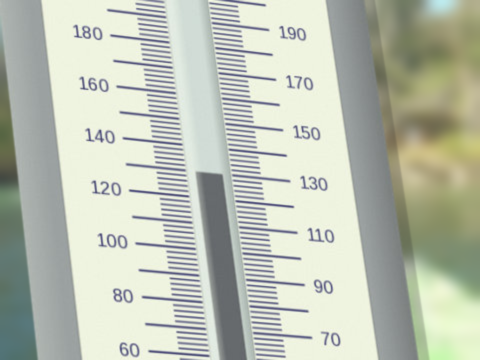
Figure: 130 mmHg
